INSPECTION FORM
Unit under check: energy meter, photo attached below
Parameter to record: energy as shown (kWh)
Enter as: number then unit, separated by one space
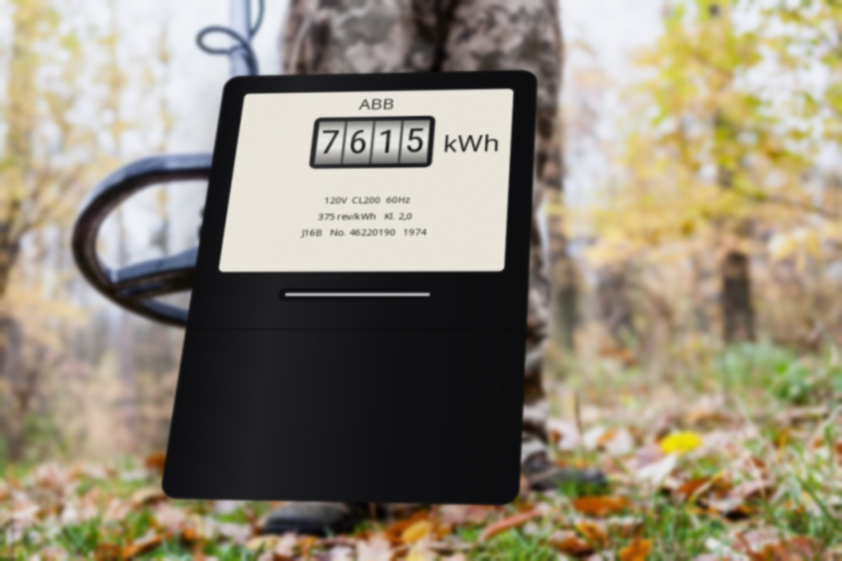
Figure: 7615 kWh
